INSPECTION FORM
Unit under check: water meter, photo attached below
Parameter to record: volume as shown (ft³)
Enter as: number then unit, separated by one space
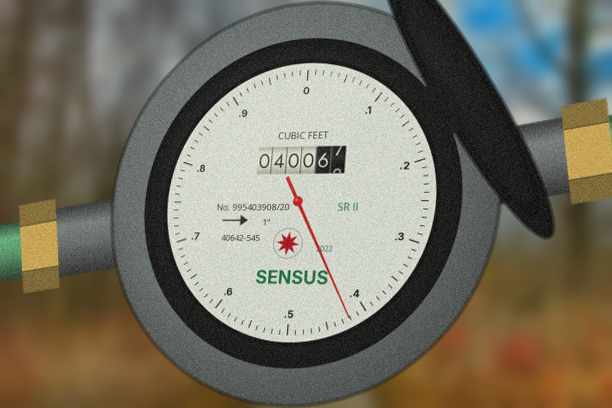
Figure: 40067.42 ft³
